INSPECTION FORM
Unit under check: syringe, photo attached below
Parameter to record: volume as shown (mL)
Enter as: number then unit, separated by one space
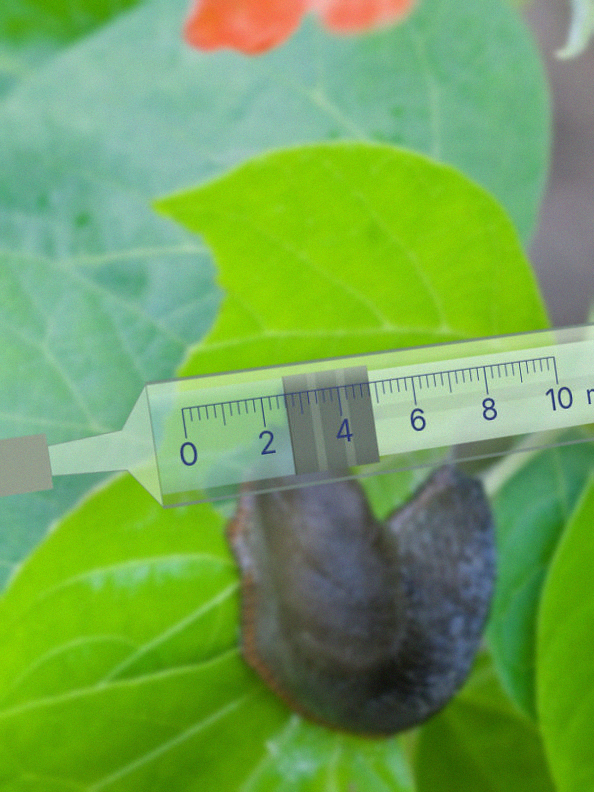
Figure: 2.6 mL
